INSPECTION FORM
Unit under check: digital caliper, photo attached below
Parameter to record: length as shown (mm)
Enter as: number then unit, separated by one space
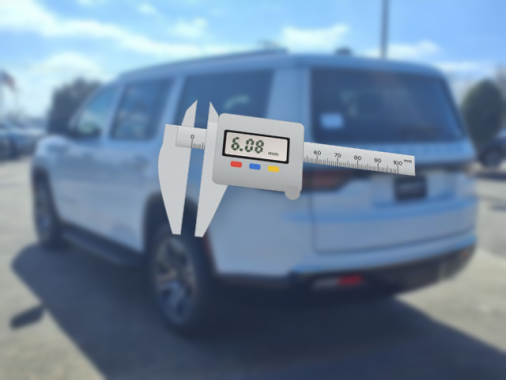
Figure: 6.08 mm
